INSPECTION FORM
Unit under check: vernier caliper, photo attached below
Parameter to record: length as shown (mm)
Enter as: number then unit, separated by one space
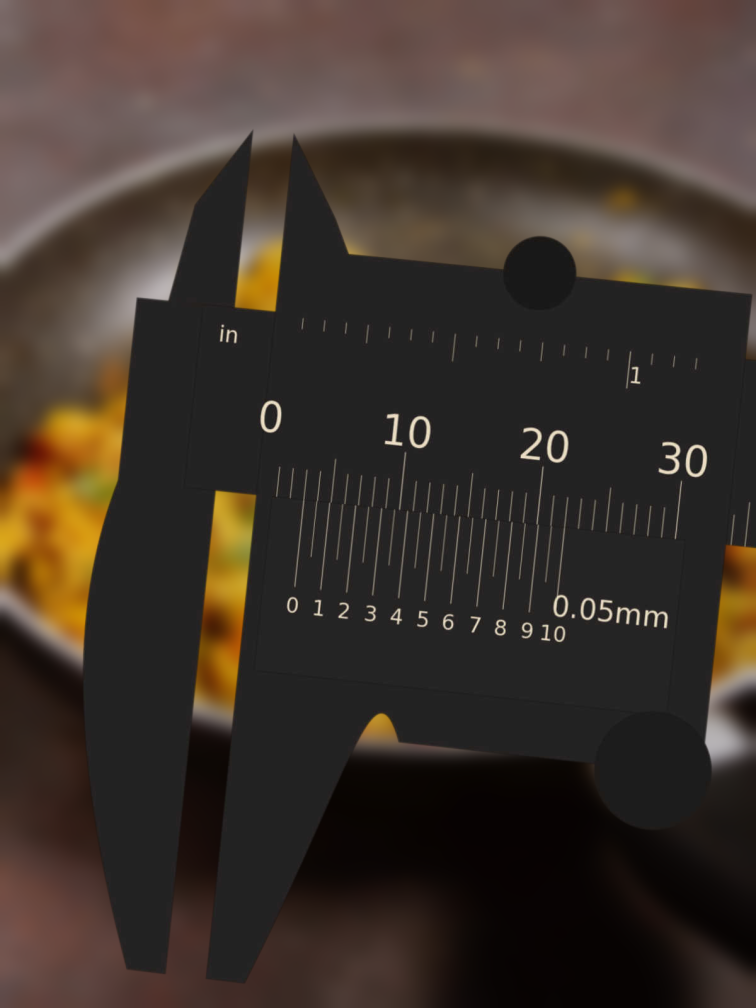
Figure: 3.0 mm
